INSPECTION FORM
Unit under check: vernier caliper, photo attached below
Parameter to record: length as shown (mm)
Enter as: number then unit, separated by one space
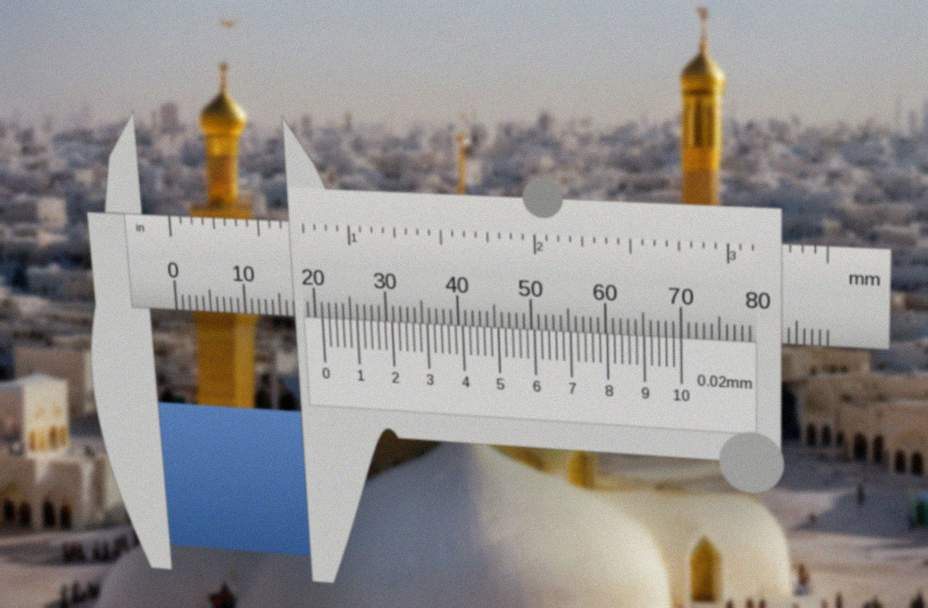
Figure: 21.0 mm
